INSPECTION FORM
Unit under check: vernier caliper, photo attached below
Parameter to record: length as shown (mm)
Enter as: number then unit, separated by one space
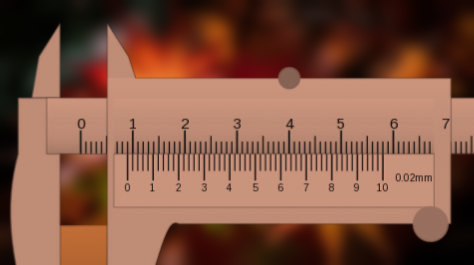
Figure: 9.0 mm
